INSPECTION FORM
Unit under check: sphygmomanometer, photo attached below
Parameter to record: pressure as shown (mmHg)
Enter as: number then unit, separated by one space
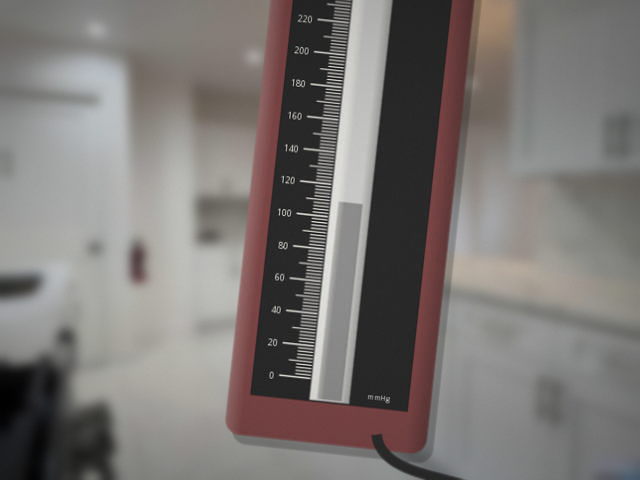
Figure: 110 mmHg
